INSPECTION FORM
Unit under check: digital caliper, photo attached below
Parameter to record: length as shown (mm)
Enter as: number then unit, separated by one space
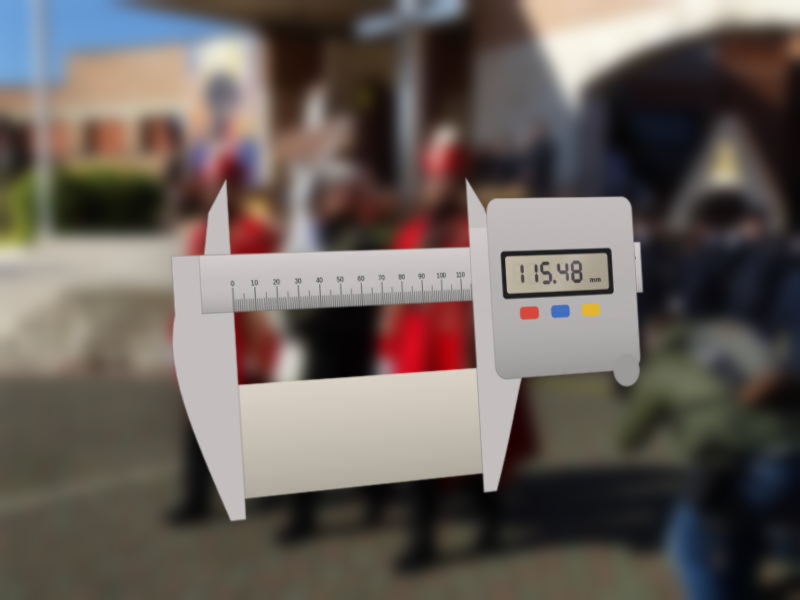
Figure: 115.48 mm
